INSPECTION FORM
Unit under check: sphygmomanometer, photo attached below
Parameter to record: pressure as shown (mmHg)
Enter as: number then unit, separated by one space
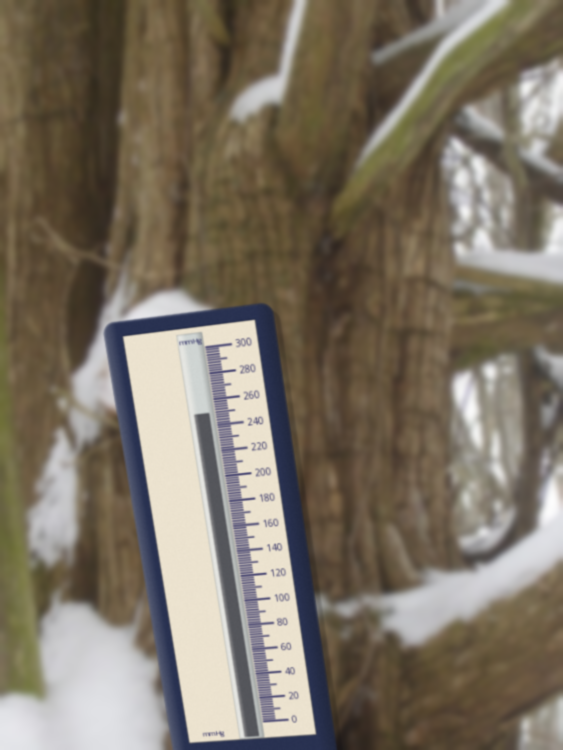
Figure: 250 mmHg
